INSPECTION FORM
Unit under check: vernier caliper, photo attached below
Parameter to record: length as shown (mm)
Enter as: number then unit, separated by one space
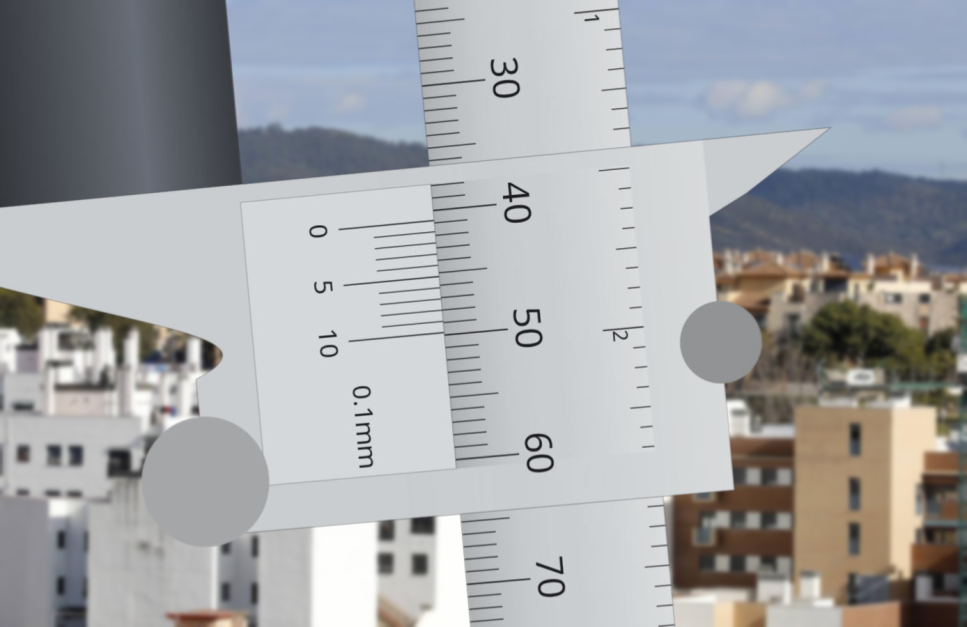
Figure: 40.8 mm
